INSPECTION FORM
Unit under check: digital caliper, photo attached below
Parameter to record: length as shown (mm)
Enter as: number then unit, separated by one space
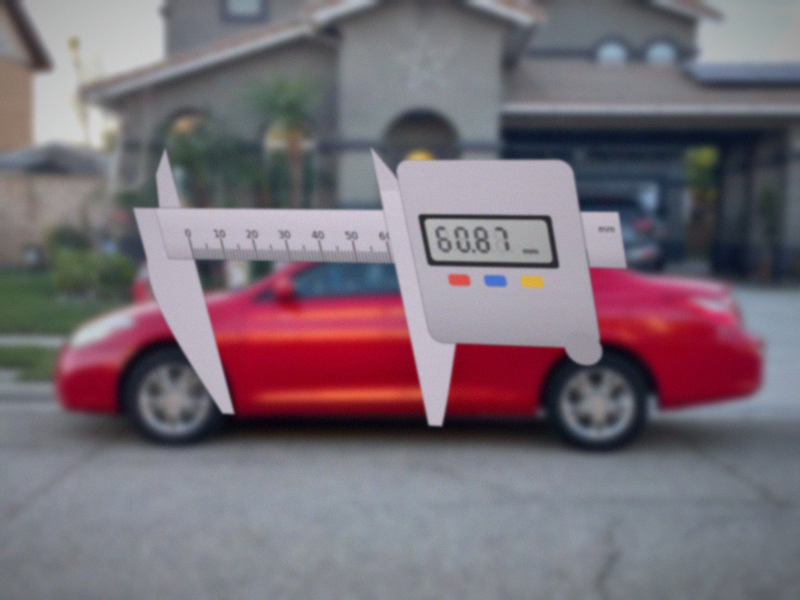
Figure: 60.87 mm
